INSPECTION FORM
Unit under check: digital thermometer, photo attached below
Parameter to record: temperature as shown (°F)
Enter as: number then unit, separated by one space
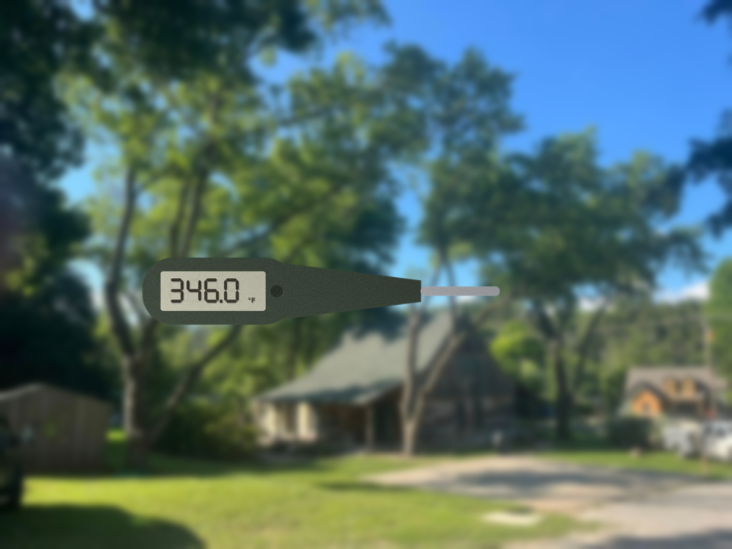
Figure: 346.0 °F
